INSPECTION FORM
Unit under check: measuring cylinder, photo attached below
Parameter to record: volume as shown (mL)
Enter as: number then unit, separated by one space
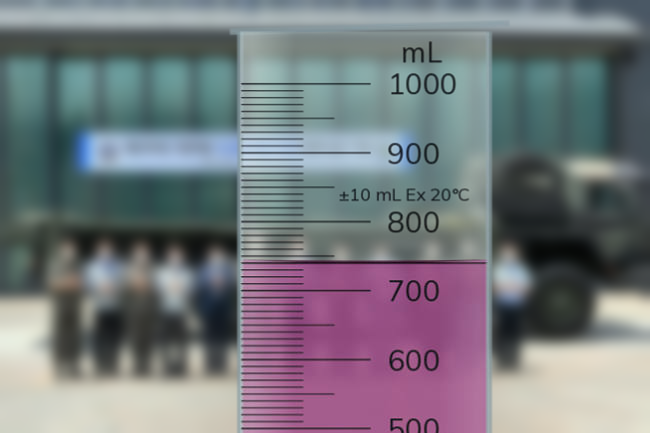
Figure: 740 mL
